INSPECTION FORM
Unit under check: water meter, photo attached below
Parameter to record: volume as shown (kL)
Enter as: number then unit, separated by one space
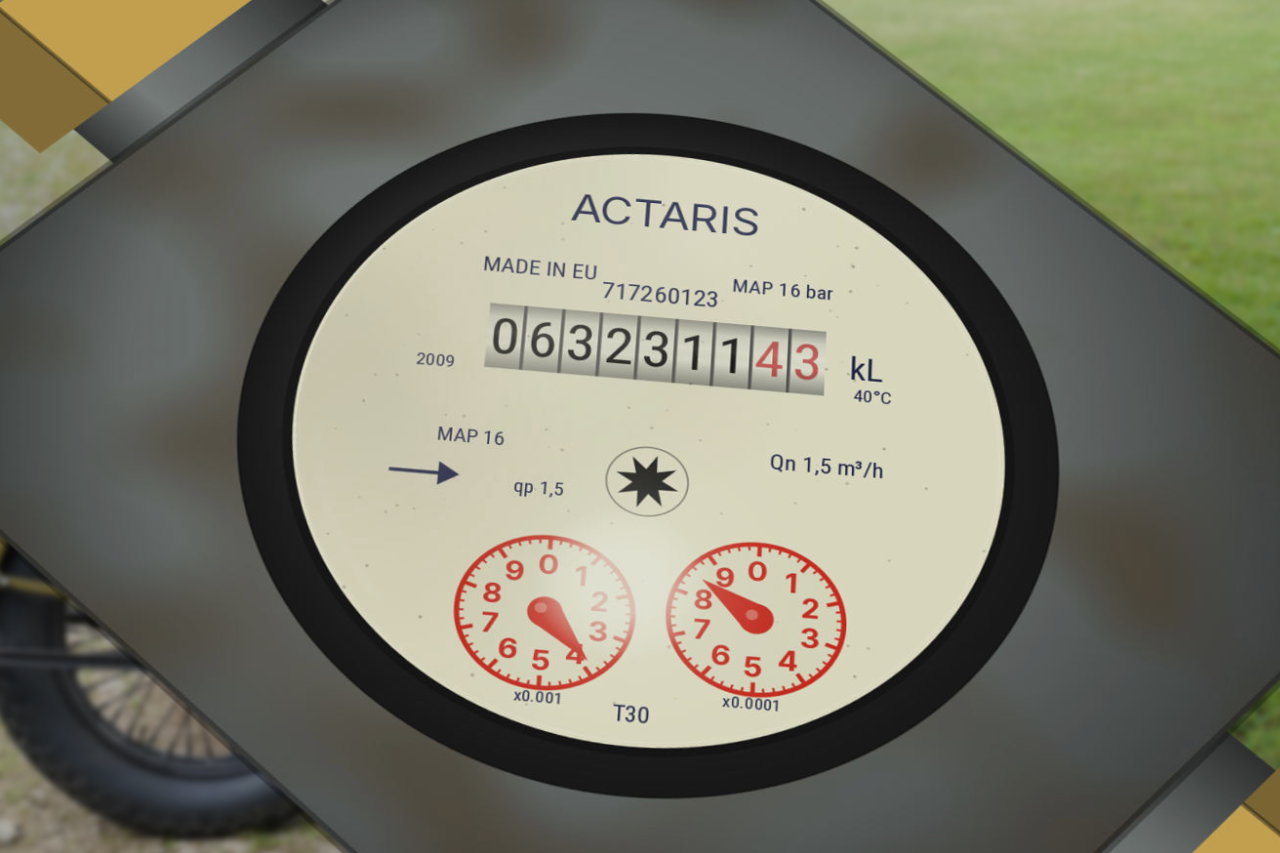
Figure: 632311.4338 kL
